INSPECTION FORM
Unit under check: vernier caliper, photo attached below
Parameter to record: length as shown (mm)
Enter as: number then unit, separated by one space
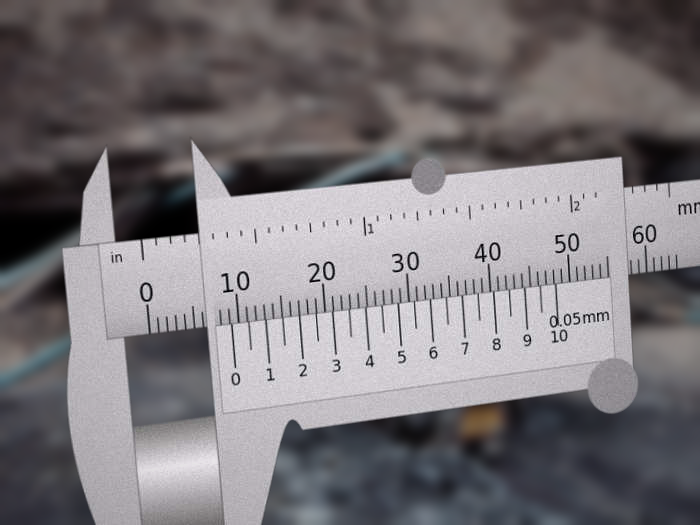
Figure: 9.2 mm
